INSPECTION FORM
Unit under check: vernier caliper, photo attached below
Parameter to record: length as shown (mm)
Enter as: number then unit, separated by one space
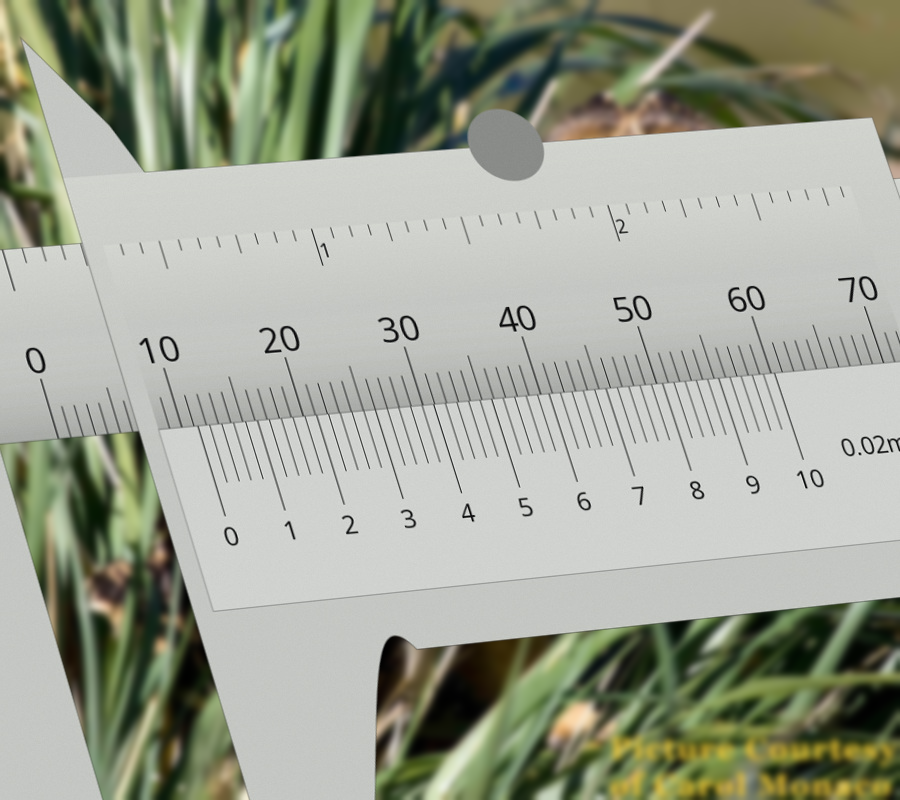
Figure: 11.3 mm
